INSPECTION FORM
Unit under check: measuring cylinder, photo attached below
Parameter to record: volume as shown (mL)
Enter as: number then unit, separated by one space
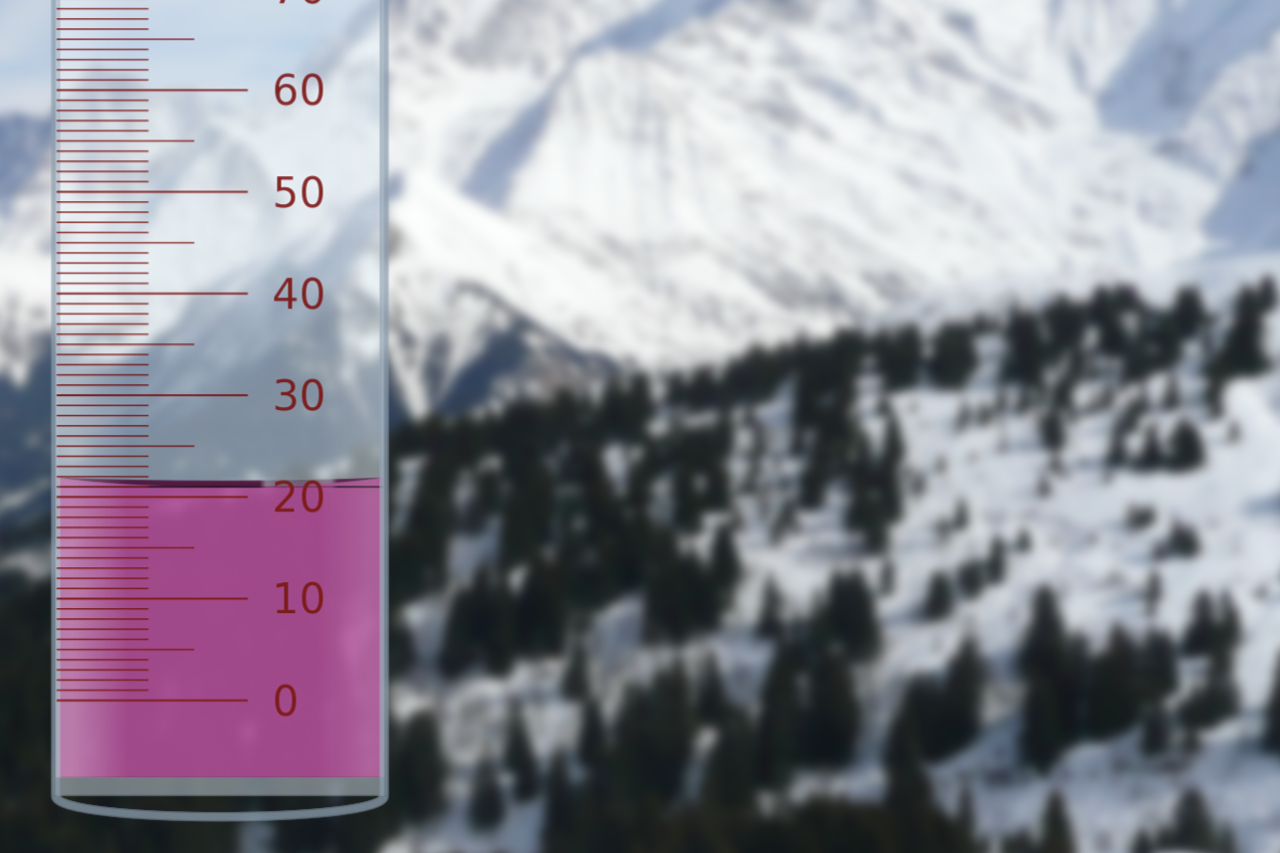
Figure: 21 mL
